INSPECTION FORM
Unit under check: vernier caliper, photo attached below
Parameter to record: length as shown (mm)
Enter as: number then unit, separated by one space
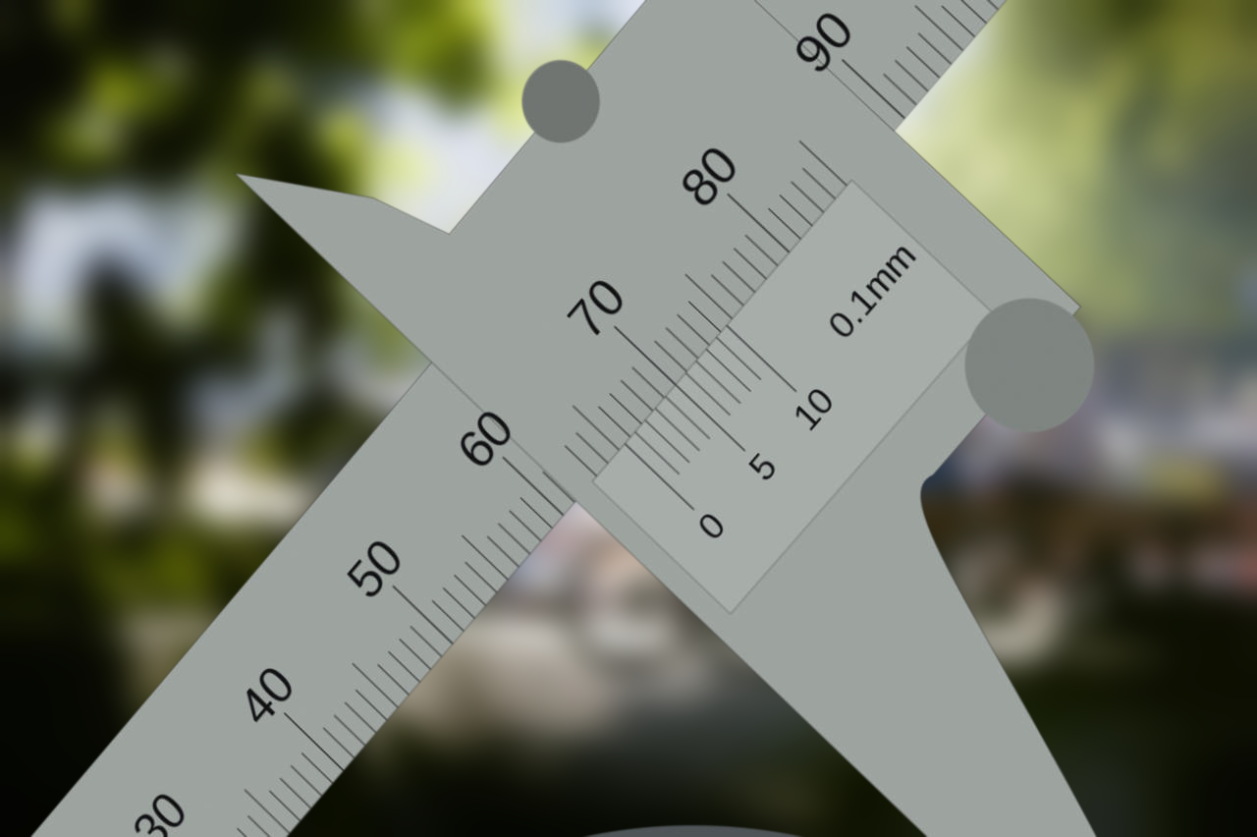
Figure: 65.5 mm
